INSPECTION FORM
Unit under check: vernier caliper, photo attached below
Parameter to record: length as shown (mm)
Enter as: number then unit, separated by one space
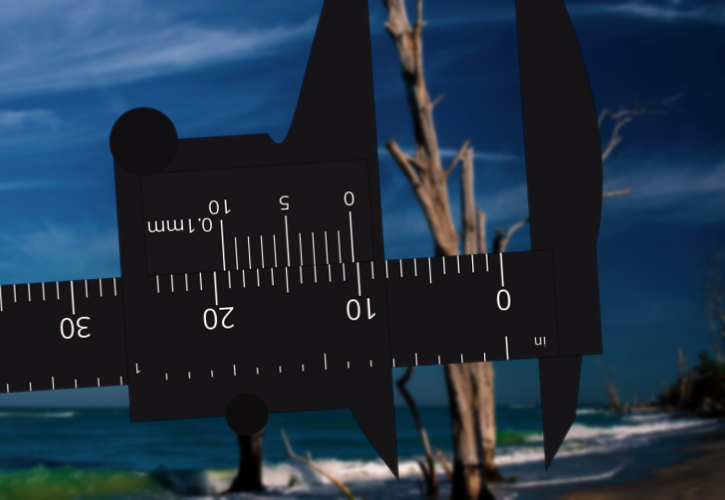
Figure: 10.3 mm
